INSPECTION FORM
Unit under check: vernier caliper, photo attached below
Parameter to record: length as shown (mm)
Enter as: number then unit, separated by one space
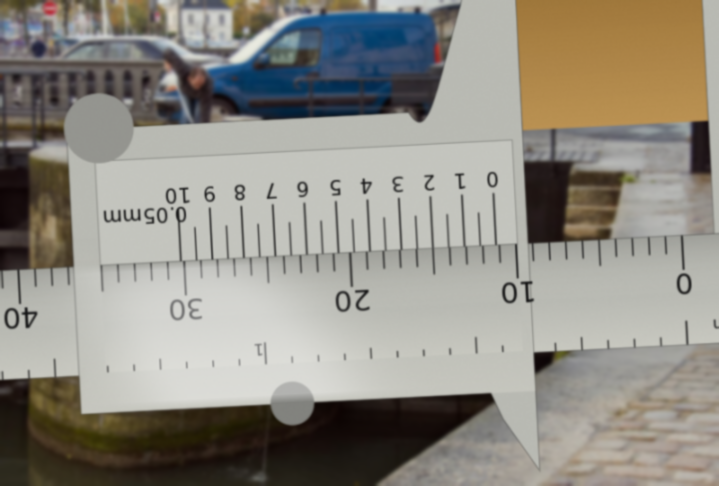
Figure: 11.2 mm
